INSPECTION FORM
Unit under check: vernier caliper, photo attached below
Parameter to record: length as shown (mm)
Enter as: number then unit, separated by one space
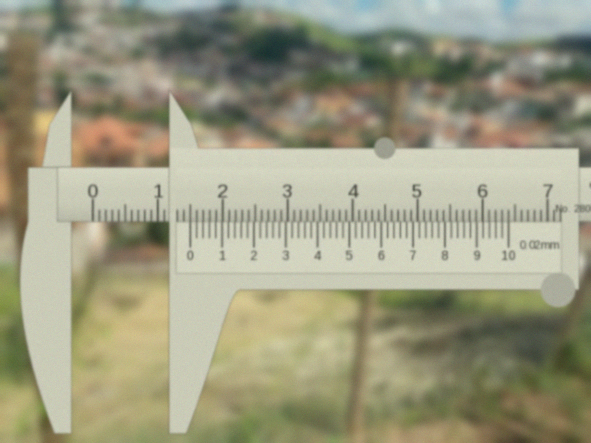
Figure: 15.0 mm
